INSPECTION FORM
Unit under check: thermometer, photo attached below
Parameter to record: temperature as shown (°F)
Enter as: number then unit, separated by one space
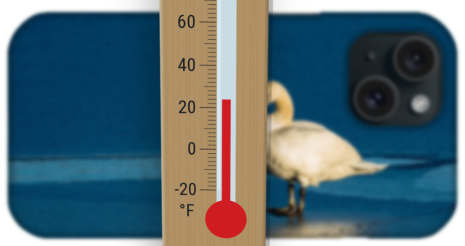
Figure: 24 °F
